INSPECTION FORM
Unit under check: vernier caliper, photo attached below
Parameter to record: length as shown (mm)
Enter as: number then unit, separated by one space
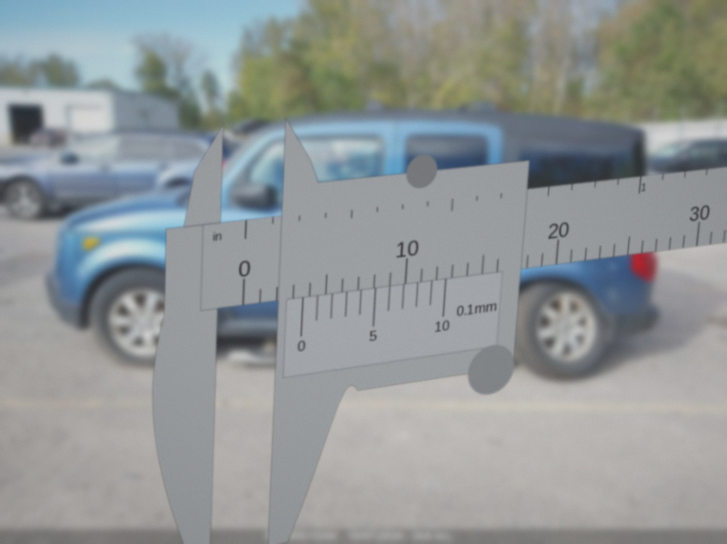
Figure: 3.6 mm
